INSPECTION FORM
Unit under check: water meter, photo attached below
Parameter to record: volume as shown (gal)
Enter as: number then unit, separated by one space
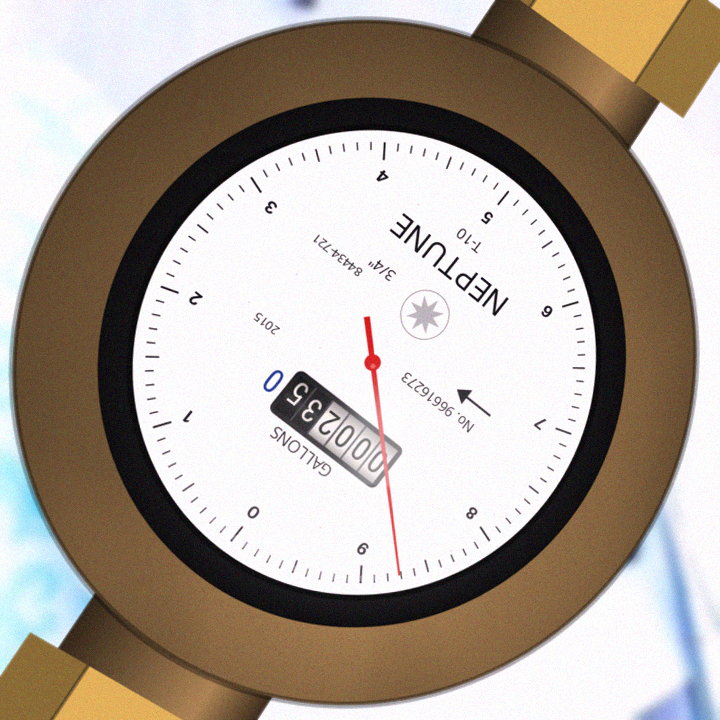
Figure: 2348.7 gal
